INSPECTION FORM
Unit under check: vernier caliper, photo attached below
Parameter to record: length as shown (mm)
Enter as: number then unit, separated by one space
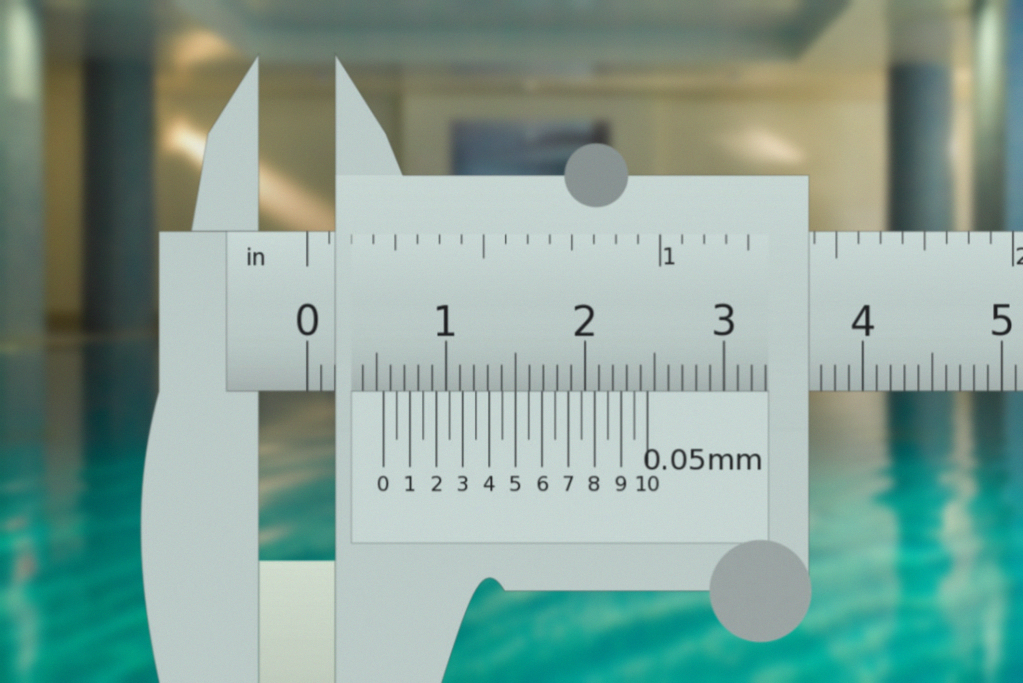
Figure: 5.5 mm
